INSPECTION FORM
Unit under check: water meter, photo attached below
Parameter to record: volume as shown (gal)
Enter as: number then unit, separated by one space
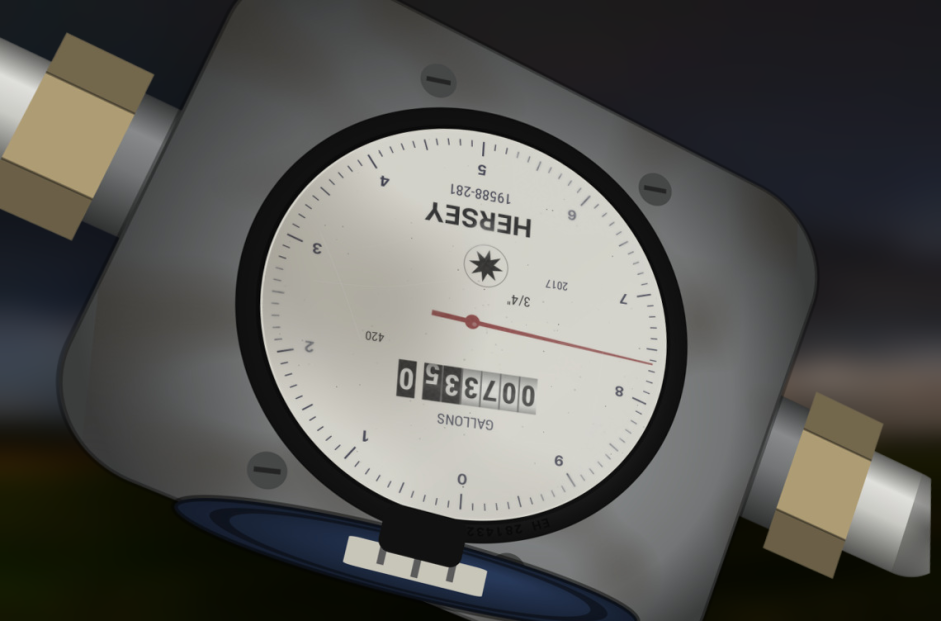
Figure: 73347.6 gal
